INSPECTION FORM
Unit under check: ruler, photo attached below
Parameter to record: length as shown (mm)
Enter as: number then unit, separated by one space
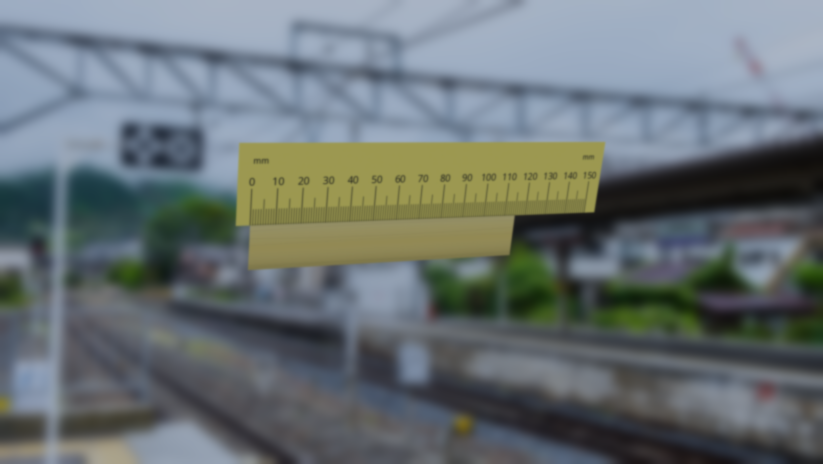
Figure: 115 mm
